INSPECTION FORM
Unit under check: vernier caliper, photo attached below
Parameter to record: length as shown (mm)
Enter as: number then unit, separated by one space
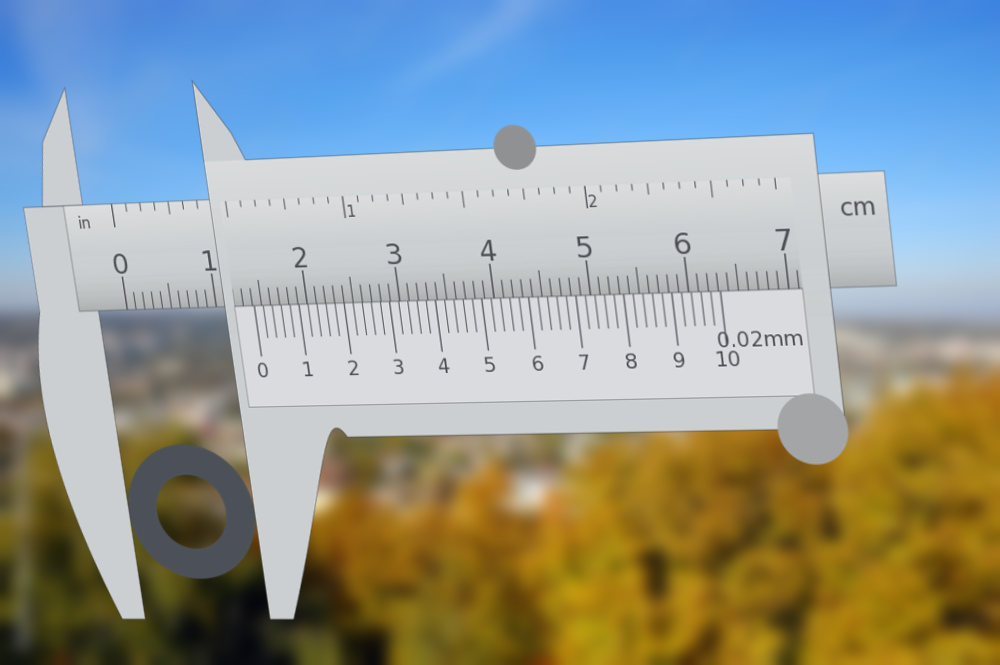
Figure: 14.2 mm
